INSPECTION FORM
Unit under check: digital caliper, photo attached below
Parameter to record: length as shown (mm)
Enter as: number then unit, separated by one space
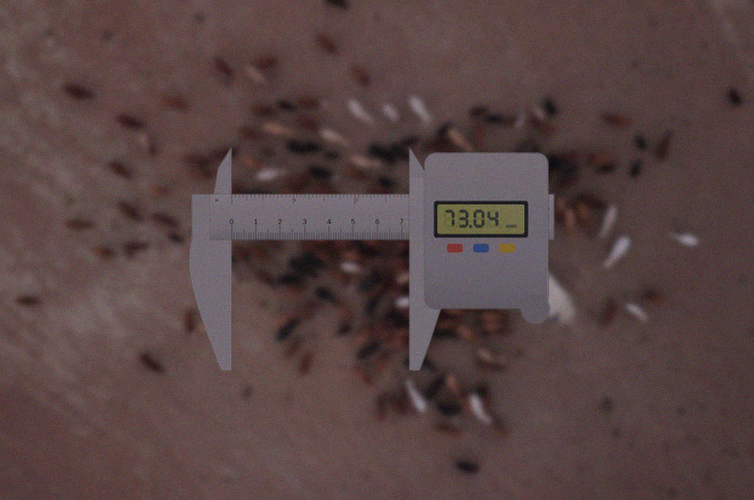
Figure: 73.04 mm
